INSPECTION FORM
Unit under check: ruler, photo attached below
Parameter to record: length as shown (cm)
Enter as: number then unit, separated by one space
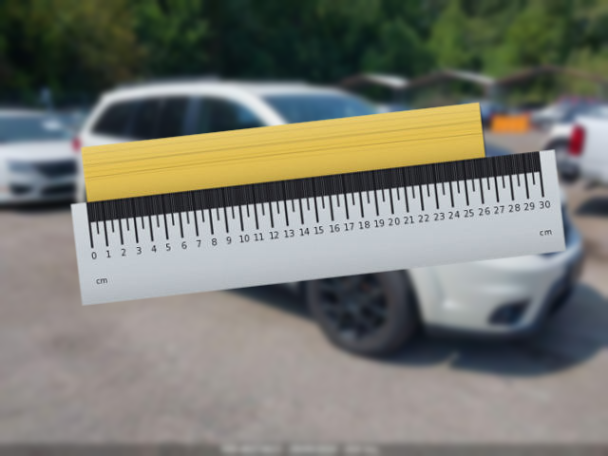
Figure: 26.5 cm
